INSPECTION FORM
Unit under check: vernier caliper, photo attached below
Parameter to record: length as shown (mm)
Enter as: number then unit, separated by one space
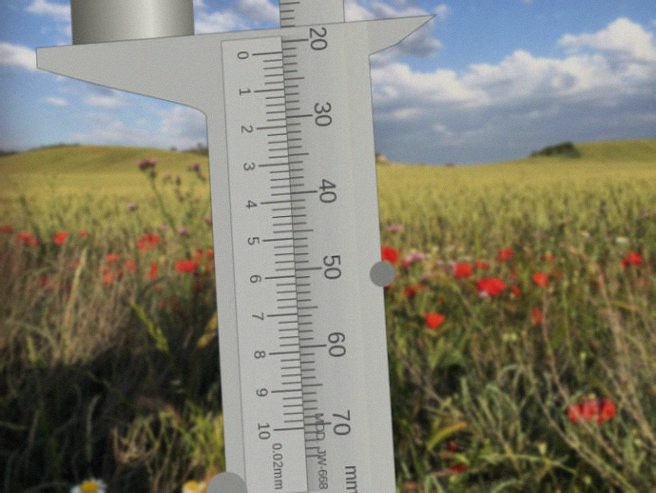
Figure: 21.4 mm
